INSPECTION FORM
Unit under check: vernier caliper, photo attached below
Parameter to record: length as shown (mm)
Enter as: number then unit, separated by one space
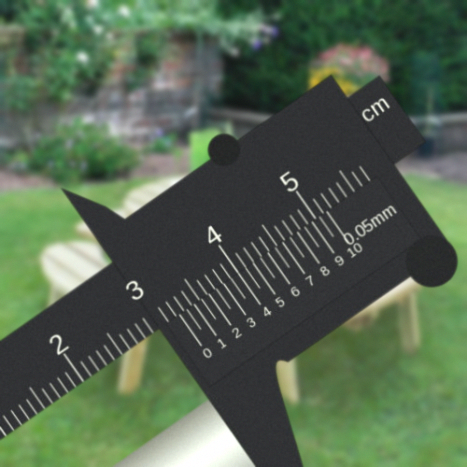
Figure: 32.4 mm
